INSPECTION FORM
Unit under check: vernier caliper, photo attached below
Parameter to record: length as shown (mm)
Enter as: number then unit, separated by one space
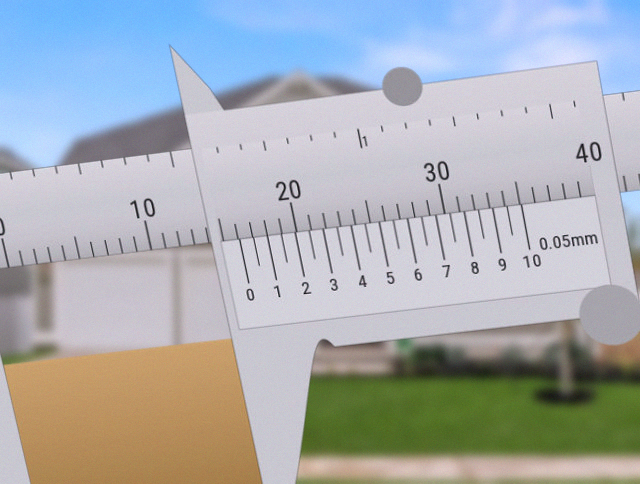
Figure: 16.1 mm
